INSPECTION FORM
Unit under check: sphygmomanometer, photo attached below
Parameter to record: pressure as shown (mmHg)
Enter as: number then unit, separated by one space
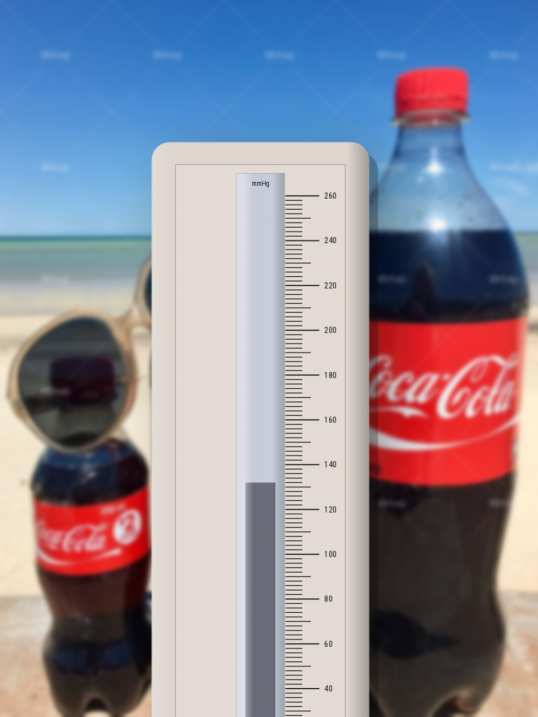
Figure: 132 mmHg
